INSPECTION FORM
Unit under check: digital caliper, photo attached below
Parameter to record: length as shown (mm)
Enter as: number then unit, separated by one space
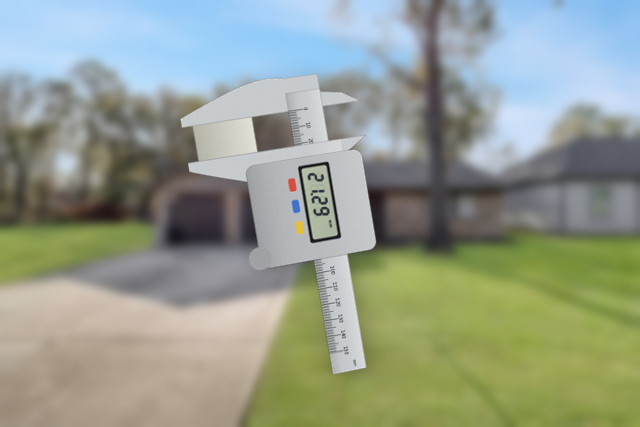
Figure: 21.29 mm
